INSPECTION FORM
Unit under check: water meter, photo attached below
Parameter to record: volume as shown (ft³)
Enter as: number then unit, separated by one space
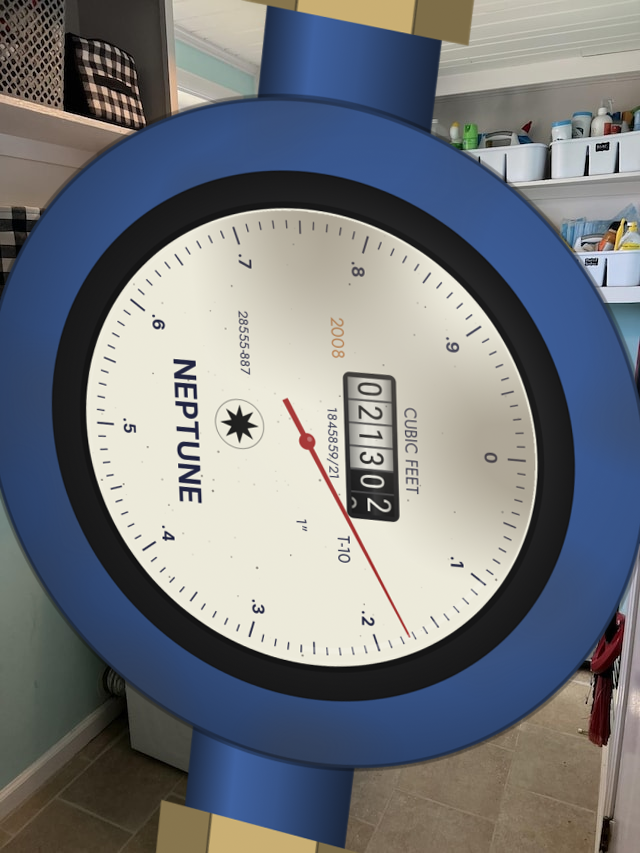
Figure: 21302.17 ft³
